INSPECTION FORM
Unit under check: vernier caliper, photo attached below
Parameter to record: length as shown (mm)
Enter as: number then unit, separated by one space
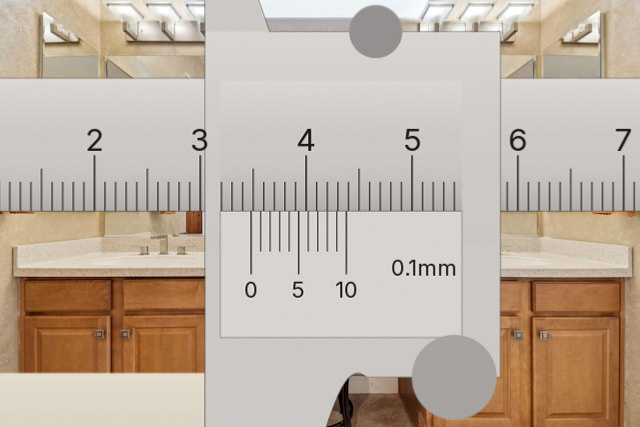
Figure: 34.8 mm
